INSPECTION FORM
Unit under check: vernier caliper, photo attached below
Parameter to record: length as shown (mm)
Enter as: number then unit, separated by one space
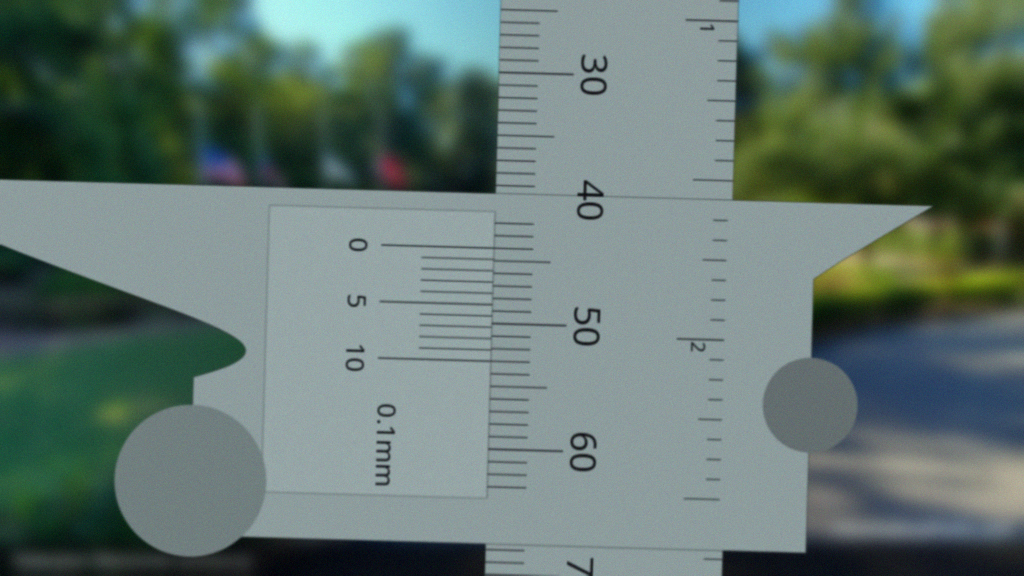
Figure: 44.0 mm
